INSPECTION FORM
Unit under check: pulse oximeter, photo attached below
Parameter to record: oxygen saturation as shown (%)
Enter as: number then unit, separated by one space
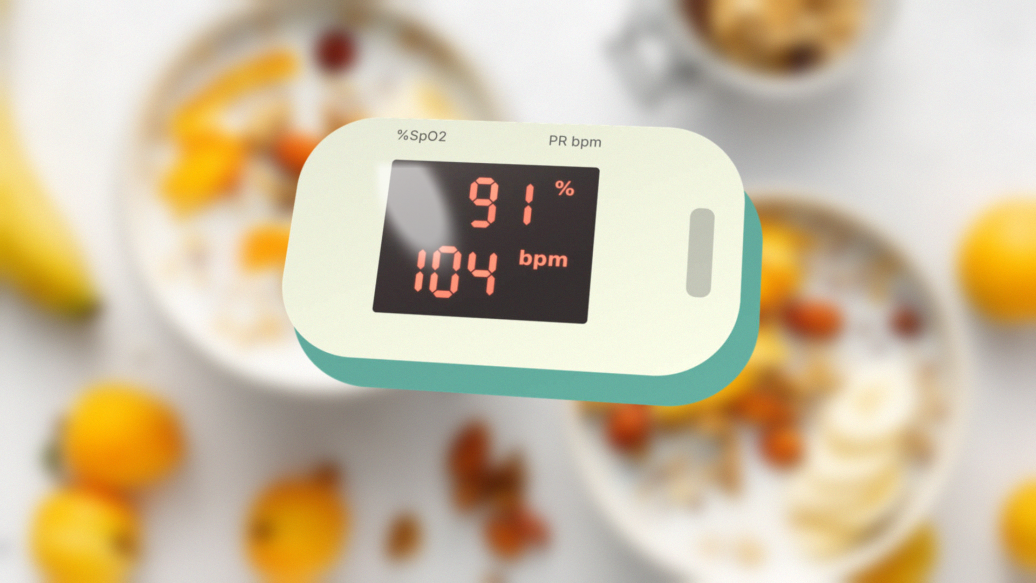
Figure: 91 %
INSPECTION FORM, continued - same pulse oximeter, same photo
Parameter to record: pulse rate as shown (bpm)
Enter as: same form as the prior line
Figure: 104 bpm
